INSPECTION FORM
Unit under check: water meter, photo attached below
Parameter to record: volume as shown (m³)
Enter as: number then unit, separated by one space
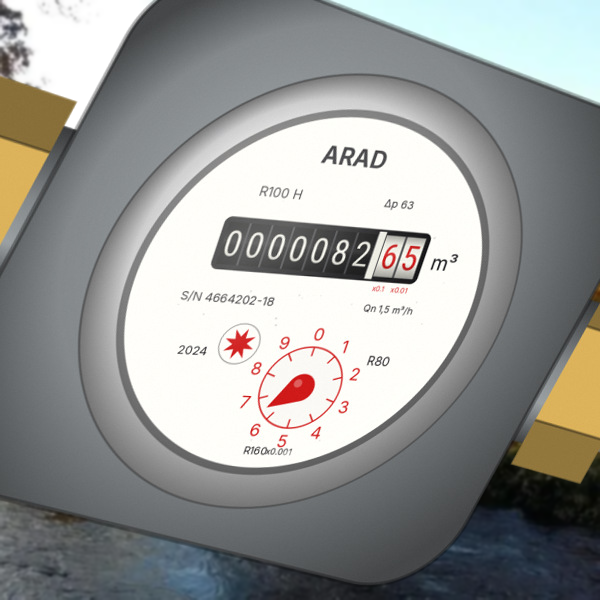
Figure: 82.656 m³
